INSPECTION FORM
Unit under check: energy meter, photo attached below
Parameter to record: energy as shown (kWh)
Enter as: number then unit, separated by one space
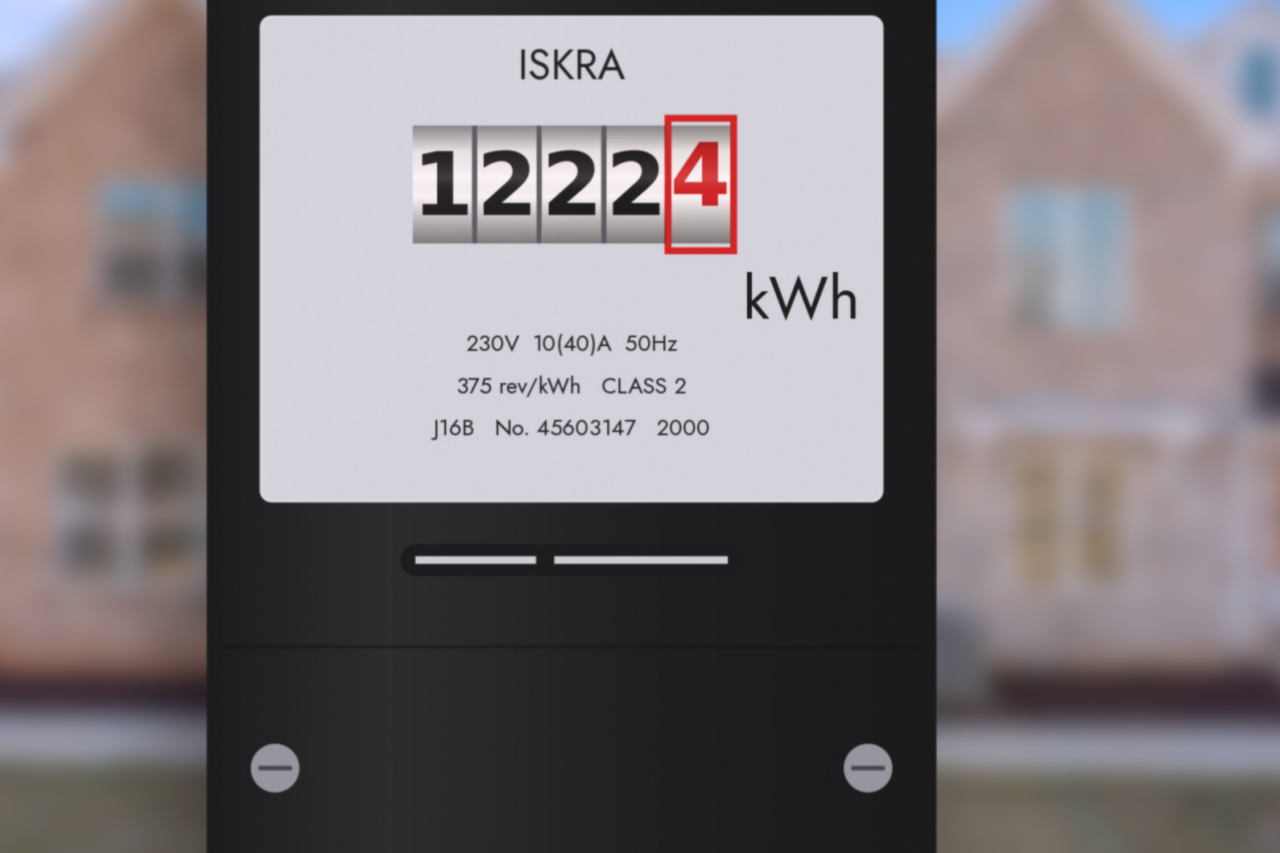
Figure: 1222.4 kWh
